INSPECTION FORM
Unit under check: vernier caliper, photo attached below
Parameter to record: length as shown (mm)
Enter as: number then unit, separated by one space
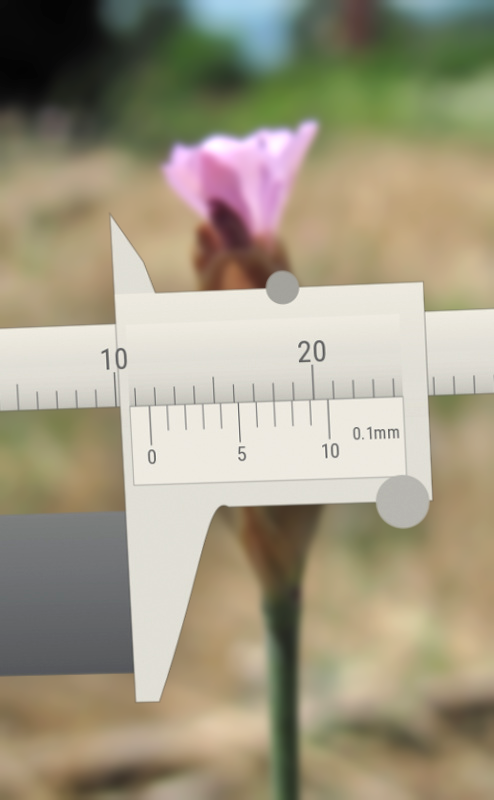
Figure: 11.7 mm
